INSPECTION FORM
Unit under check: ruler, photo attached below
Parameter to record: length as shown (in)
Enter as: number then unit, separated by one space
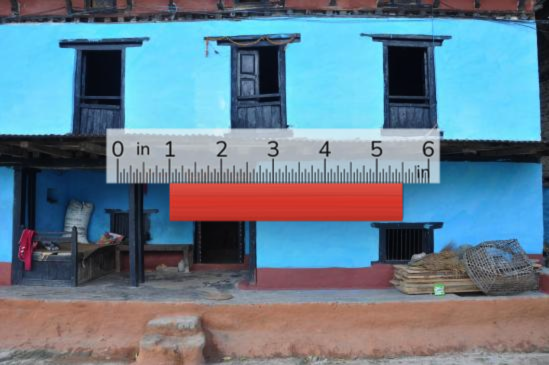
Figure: 4.5 in
